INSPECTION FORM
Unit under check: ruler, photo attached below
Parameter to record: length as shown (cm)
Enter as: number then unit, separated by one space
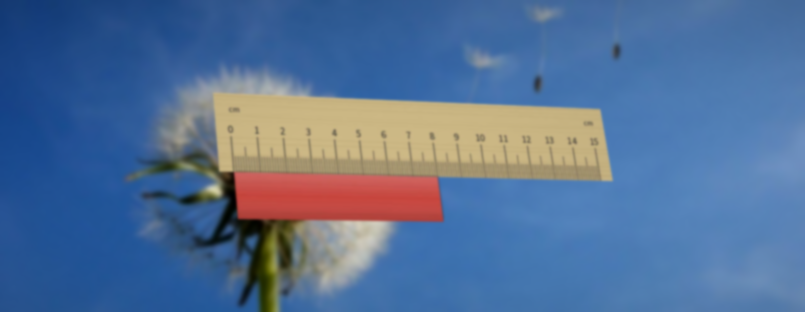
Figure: 8 cm
